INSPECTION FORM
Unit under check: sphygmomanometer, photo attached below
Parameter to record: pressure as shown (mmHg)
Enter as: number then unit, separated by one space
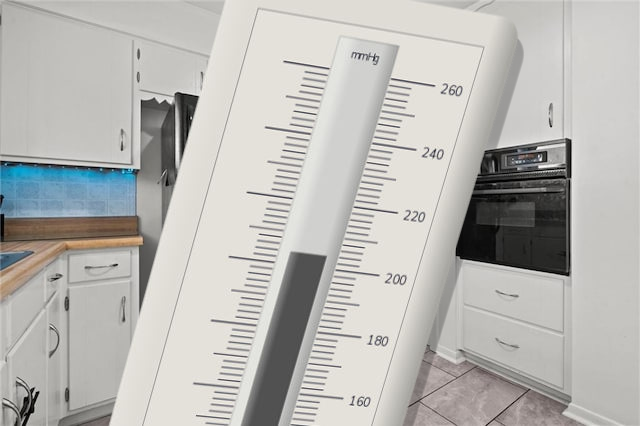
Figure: 204 mmHg
